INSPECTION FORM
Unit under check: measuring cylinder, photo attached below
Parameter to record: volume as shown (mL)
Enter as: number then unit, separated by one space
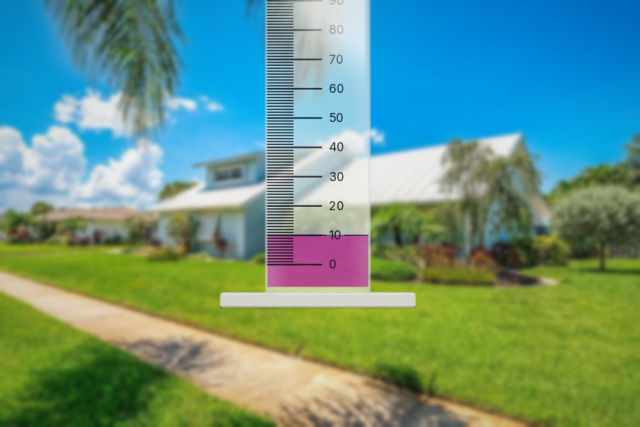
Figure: 10 mL
